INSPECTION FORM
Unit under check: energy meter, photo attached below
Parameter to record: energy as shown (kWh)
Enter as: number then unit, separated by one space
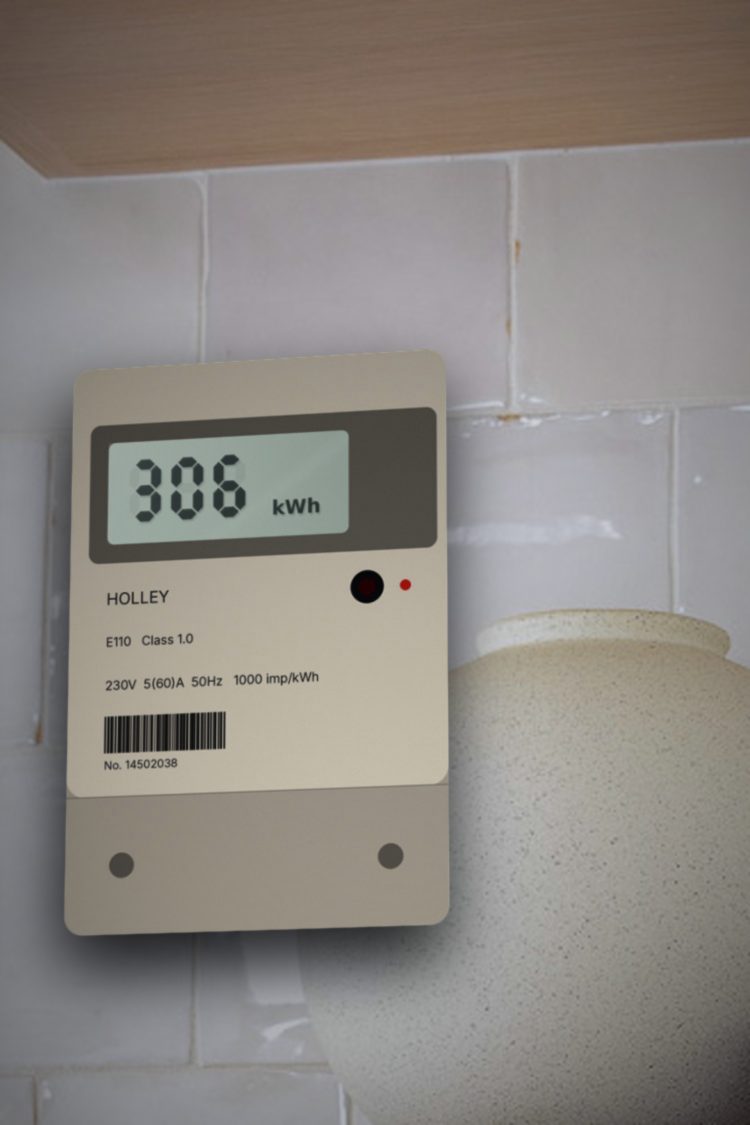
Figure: 306 kWh
